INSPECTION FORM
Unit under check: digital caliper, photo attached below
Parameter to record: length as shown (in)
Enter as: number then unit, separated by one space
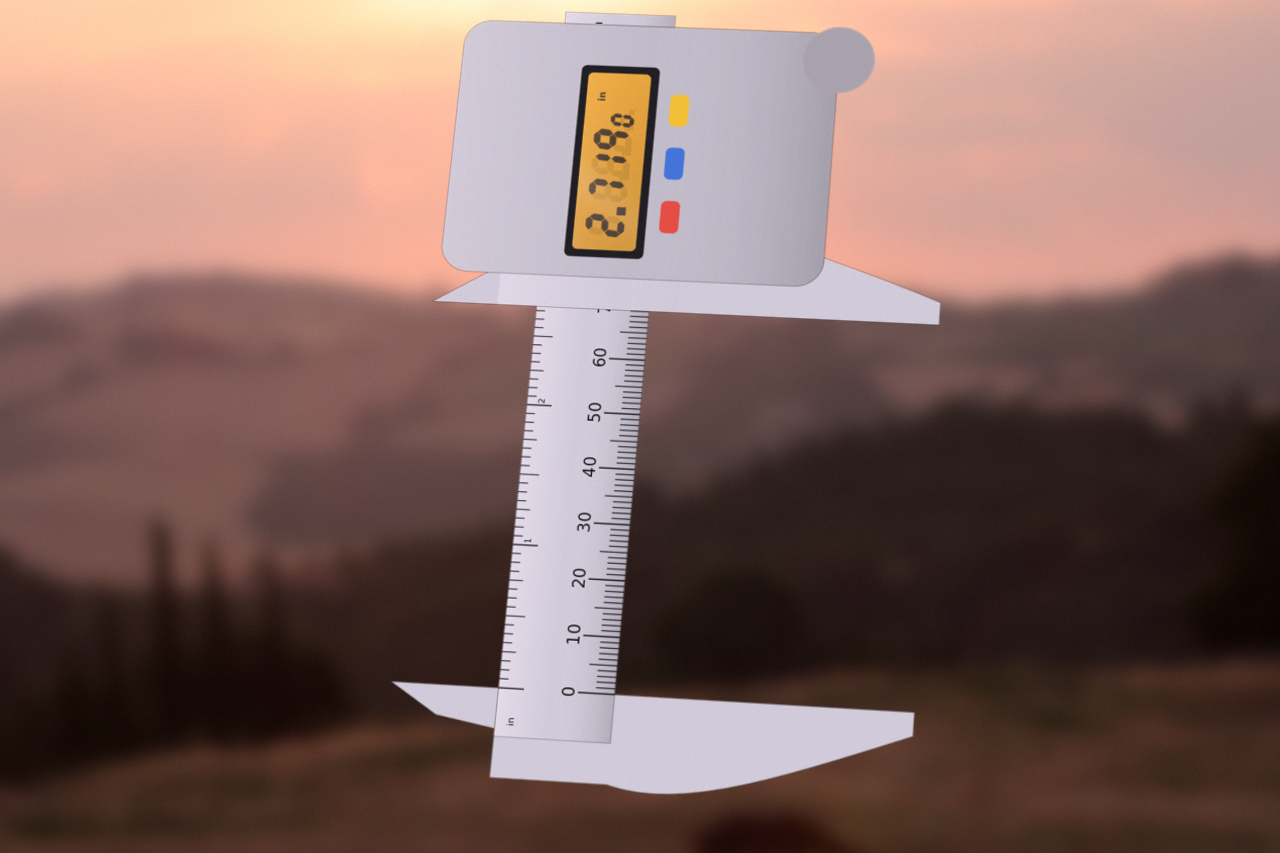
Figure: 2.7190 in
